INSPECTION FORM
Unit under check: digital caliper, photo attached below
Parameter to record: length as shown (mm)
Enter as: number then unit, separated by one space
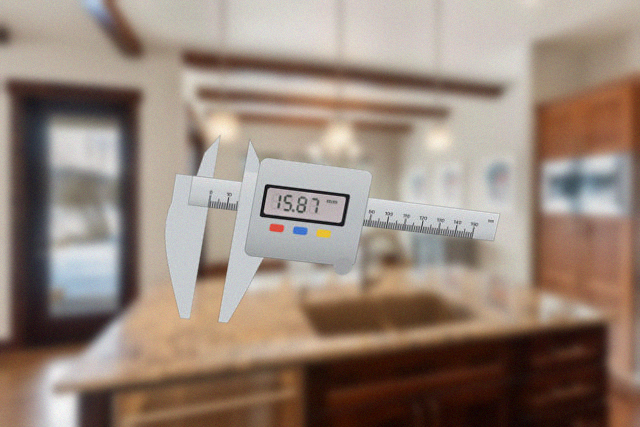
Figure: 15.87 mm
